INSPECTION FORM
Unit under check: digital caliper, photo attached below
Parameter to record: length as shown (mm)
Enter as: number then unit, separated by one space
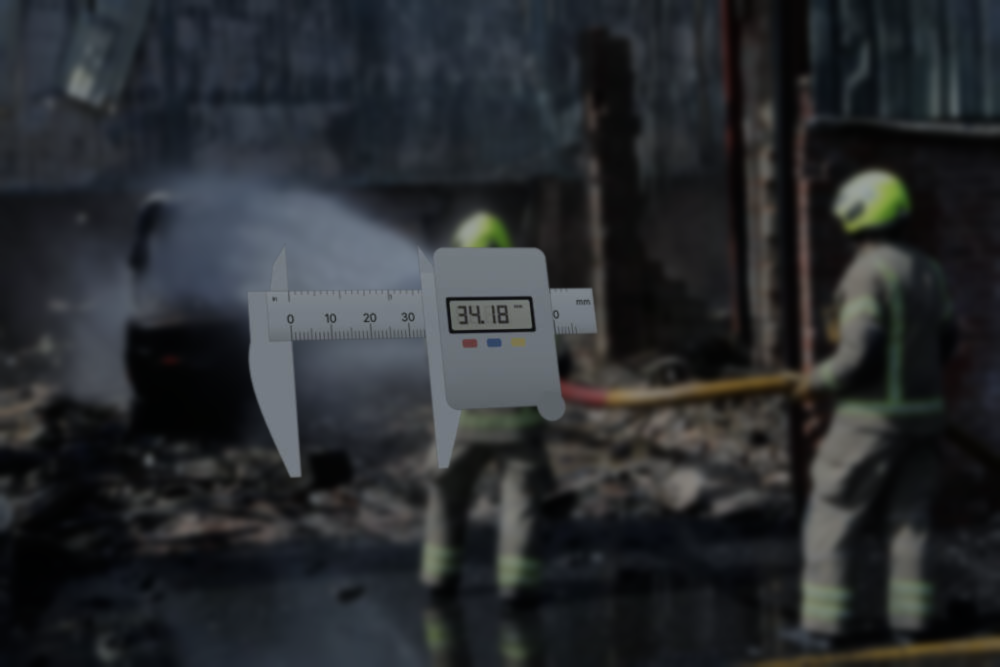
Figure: 34.18 mm
